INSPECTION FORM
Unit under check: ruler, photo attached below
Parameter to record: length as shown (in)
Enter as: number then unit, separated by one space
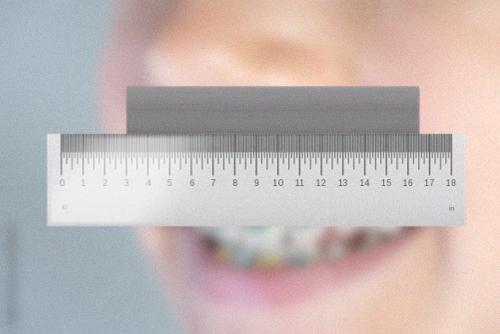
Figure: 13.5 in
